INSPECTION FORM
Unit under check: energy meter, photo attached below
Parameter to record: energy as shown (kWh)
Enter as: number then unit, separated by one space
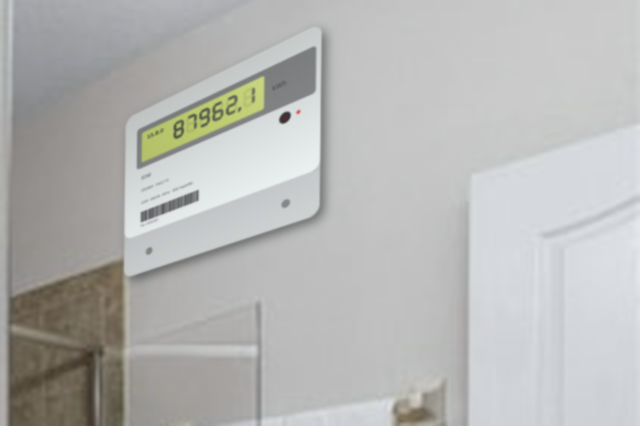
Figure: 87962.1 kWh
